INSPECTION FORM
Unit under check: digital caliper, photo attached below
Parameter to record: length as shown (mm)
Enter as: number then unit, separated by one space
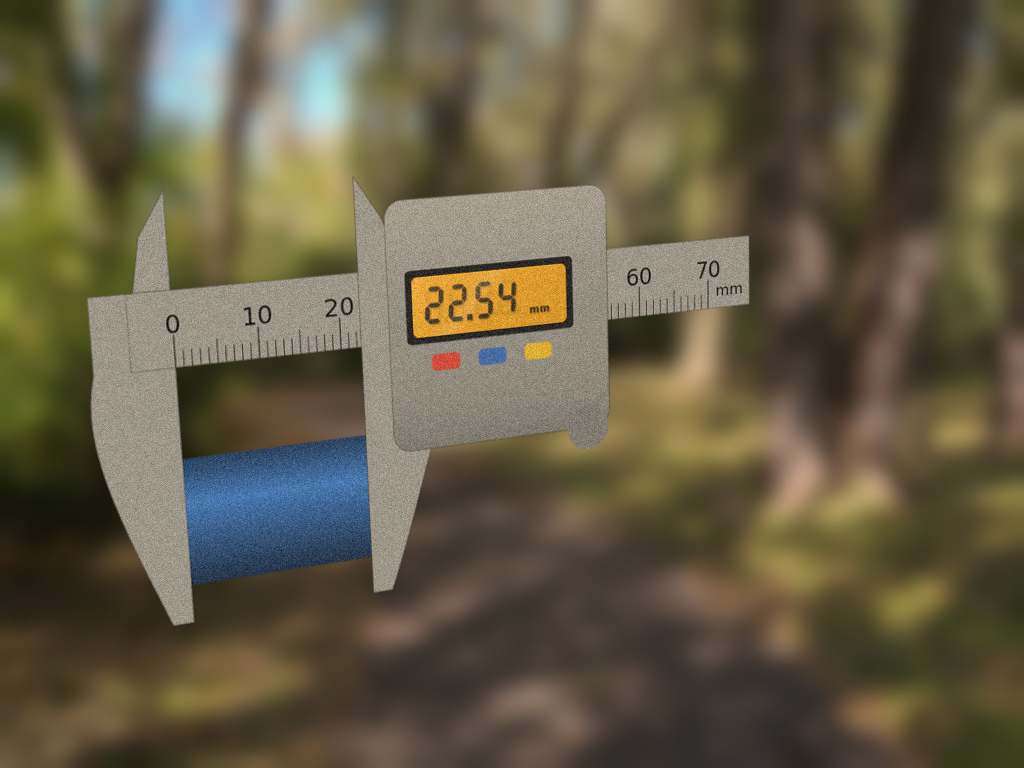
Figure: 22.54 mm
